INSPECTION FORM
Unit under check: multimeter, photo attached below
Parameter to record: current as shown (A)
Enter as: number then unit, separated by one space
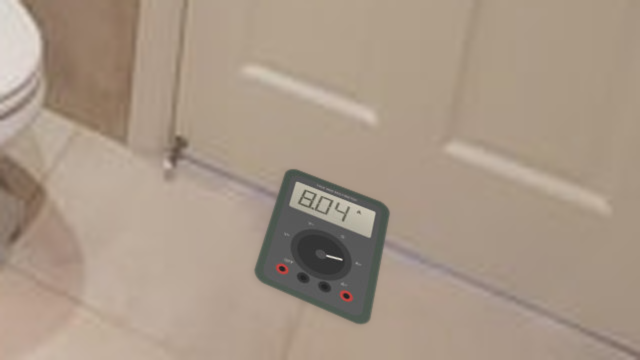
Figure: 8.04 A
